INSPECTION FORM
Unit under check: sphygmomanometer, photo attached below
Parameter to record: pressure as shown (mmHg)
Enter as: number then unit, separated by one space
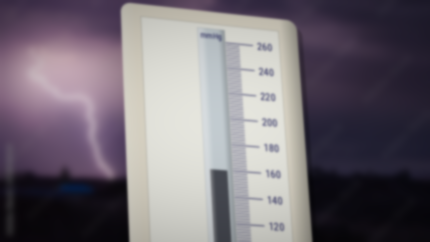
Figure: 160 mmHg
